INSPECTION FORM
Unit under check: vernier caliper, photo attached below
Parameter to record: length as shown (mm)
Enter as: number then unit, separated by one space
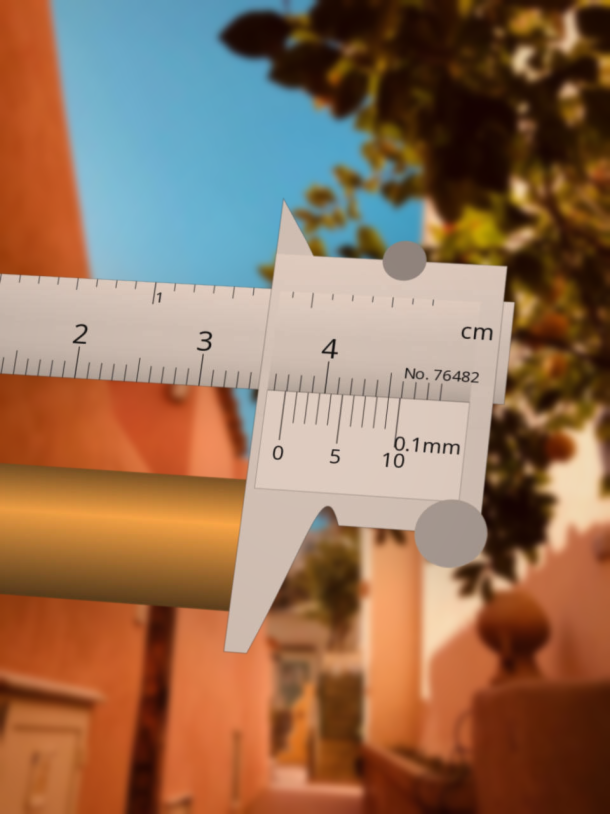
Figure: 36.9 mm
